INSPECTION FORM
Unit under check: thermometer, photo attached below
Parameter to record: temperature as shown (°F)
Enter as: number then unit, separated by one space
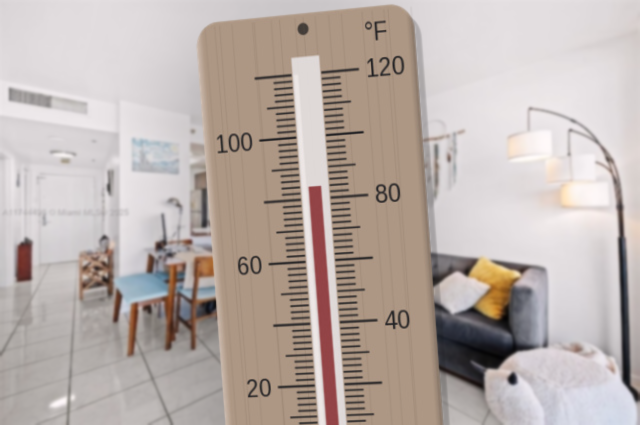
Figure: 84 °F
